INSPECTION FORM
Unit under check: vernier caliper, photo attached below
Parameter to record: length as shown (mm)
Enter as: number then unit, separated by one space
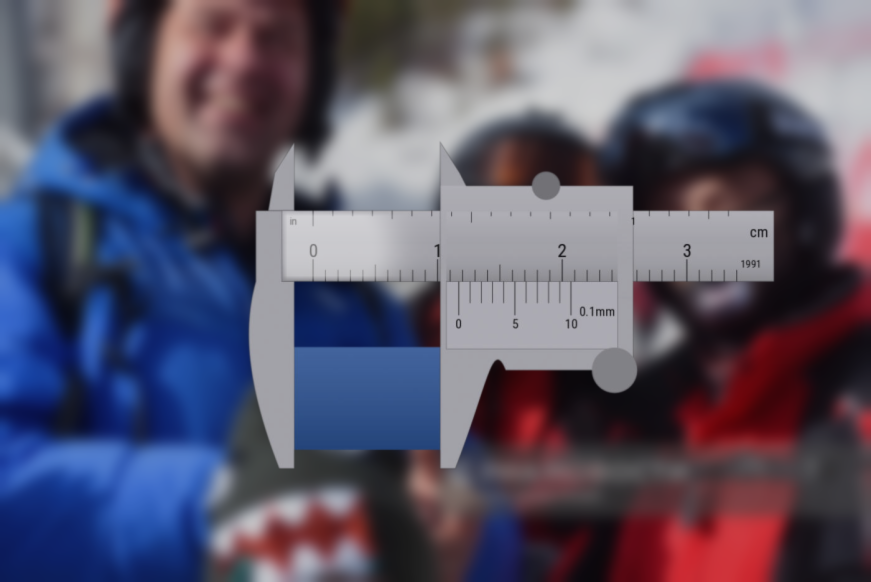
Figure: 11.7 mm
